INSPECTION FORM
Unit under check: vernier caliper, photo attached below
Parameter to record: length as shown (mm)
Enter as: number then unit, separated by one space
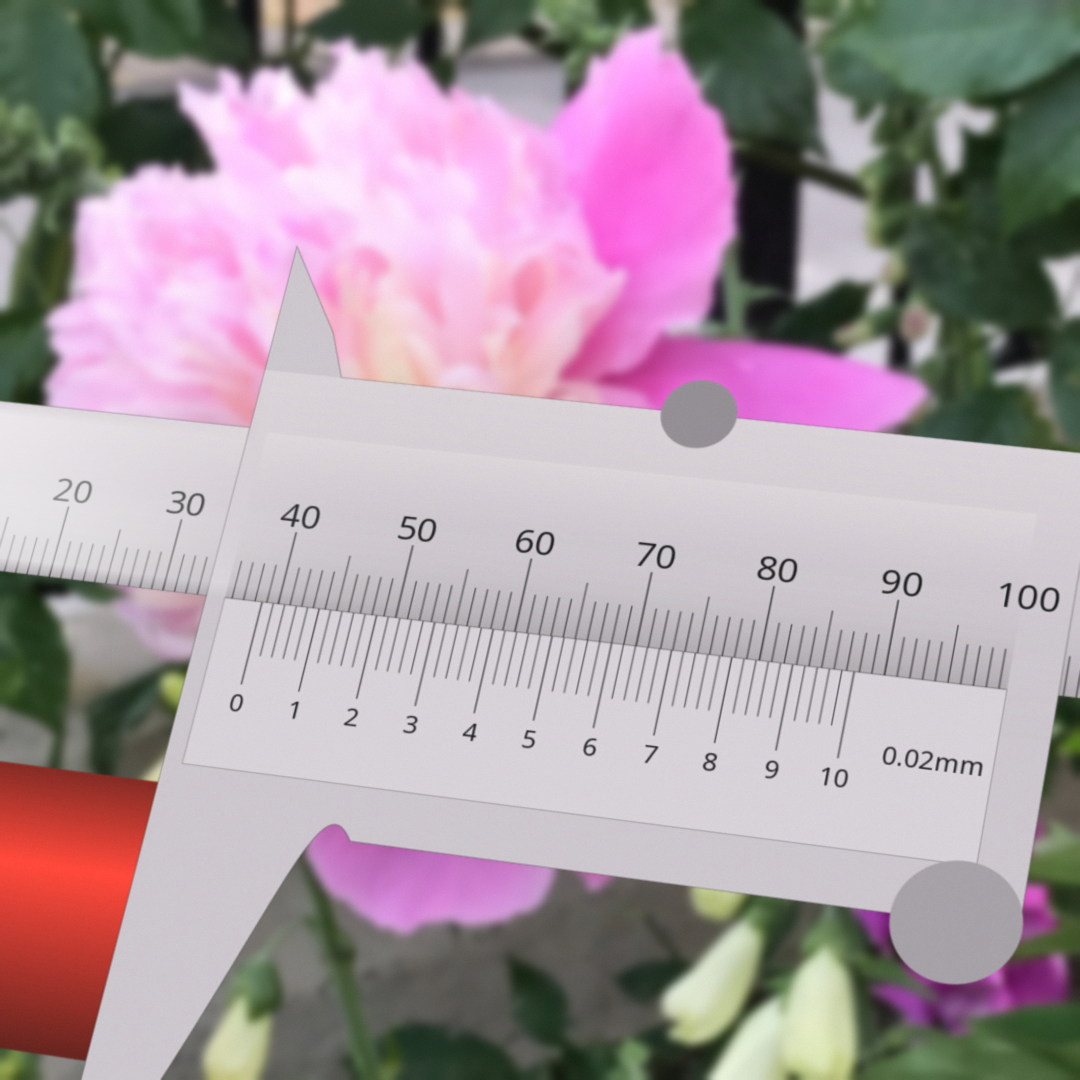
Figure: 38.6 mm
